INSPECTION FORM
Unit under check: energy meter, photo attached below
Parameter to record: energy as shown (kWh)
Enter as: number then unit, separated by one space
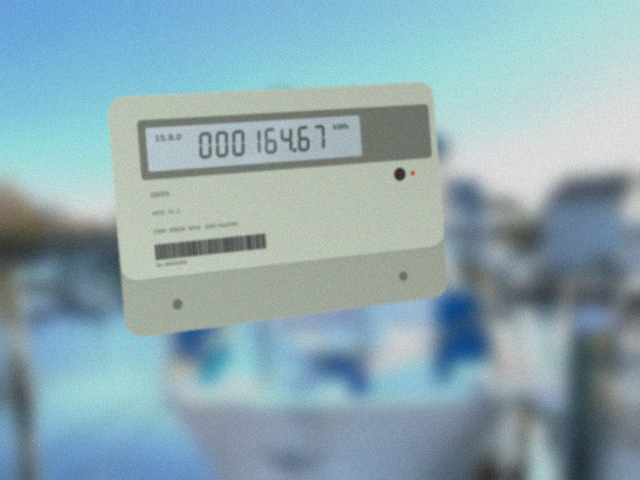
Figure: 164.67 kWh
